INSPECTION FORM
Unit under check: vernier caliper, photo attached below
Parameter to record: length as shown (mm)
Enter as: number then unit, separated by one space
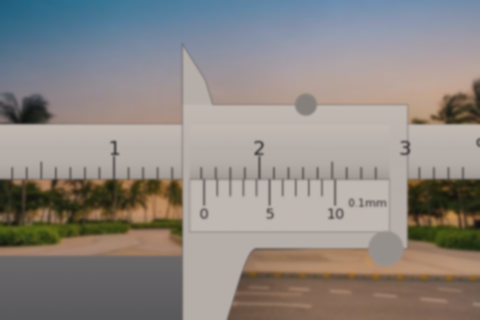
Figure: 16.2 mm
